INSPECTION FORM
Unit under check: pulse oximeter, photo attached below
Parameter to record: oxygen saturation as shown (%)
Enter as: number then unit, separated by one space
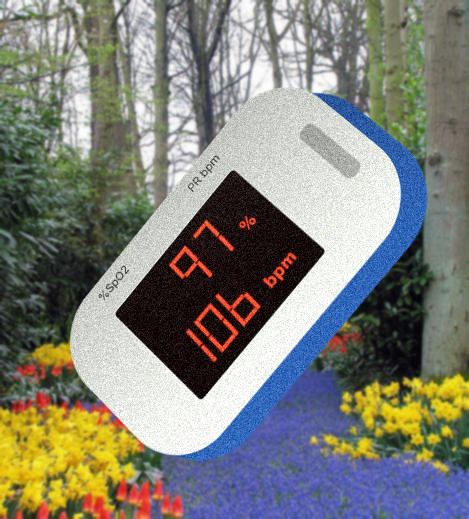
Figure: 97 %
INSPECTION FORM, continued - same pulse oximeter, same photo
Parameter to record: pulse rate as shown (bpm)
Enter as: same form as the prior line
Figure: 106 bpm
